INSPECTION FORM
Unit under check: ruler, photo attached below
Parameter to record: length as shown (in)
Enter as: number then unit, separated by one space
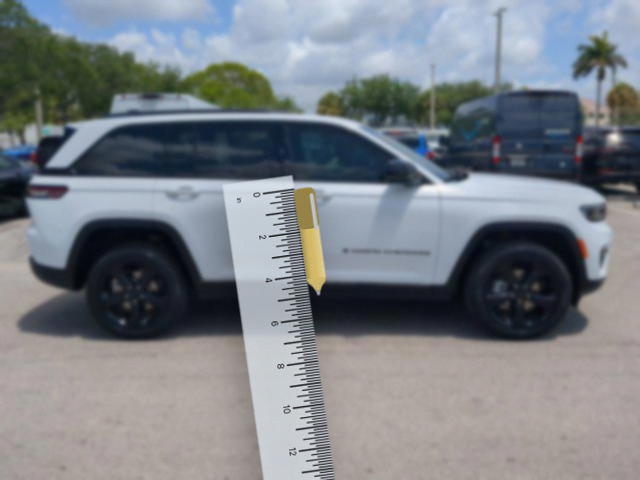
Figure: 5 in
